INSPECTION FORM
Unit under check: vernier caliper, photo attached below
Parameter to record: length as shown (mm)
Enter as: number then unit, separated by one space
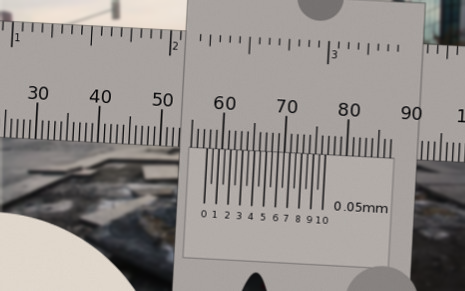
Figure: 57.6 mm
